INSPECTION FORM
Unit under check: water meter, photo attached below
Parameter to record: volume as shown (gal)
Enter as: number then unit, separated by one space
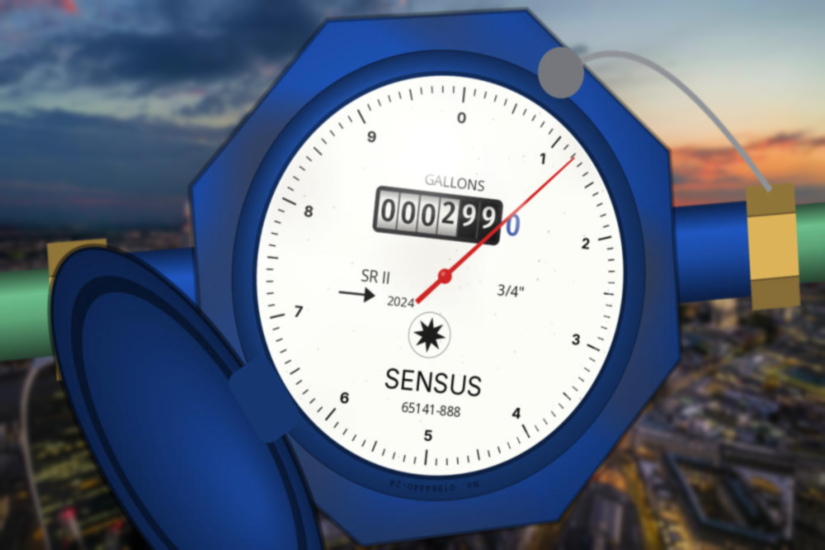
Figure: 2991.2 gal
